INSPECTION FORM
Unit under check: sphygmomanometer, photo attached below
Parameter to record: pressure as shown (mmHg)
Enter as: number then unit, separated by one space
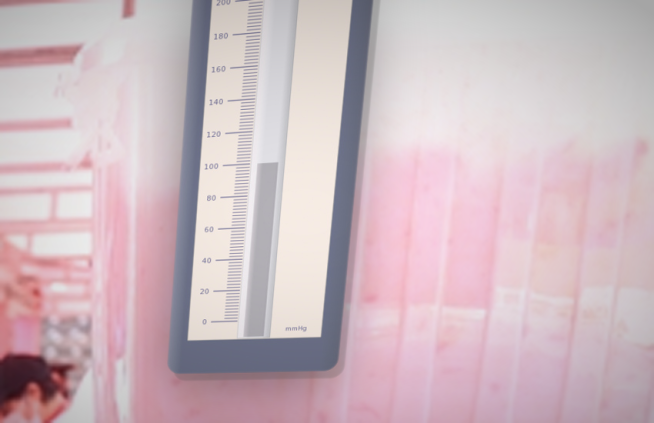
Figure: 100 mmHg
